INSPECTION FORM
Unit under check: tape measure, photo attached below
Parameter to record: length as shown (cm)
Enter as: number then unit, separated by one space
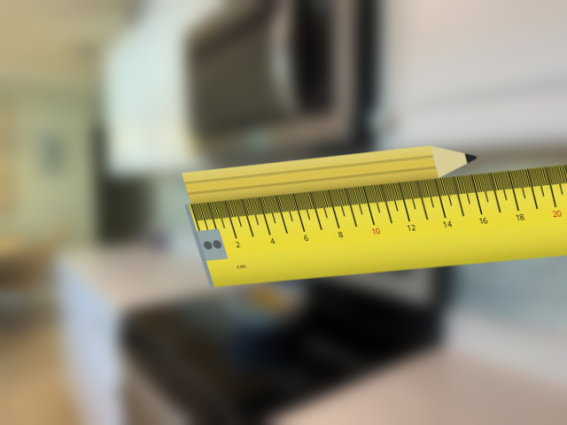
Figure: 16.5 cm
